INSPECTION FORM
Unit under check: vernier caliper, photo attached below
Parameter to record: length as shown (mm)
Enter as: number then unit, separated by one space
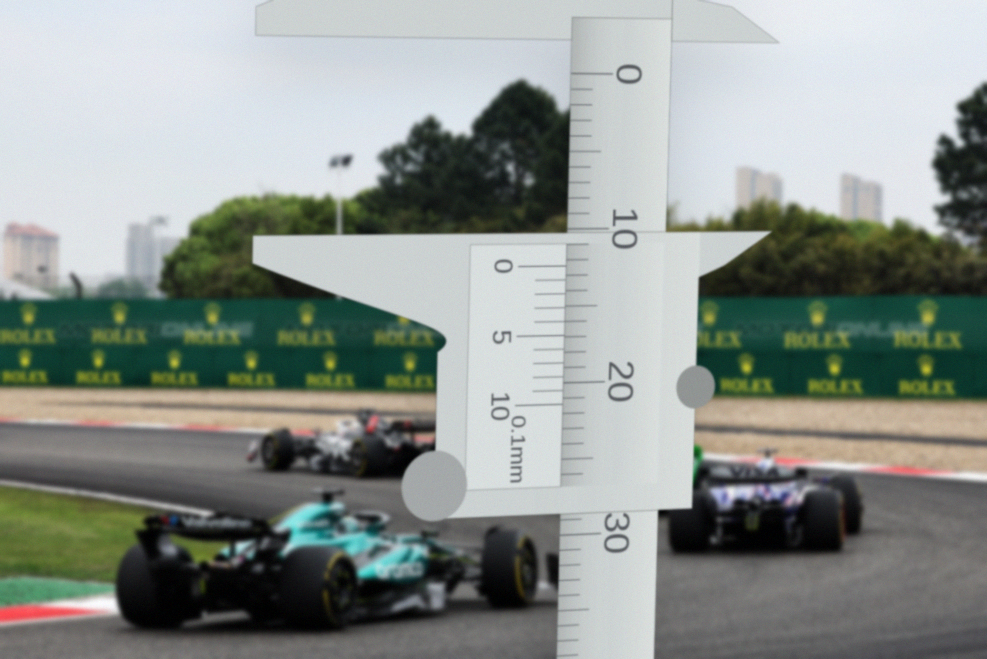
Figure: 12.4 mm
